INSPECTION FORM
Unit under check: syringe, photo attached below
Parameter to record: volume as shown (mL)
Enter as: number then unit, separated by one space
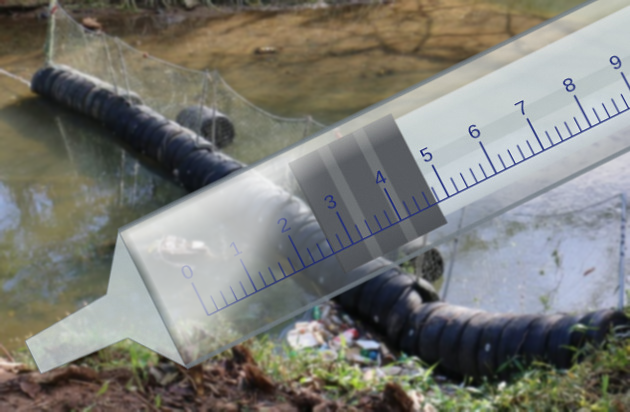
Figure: 2.6 mL
